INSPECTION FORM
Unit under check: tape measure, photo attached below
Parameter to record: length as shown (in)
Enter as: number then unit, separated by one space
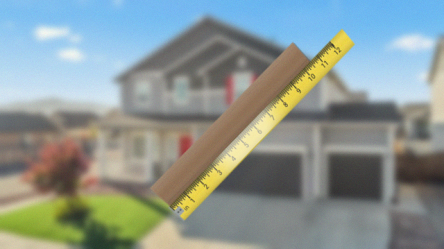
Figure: 10.5 in
